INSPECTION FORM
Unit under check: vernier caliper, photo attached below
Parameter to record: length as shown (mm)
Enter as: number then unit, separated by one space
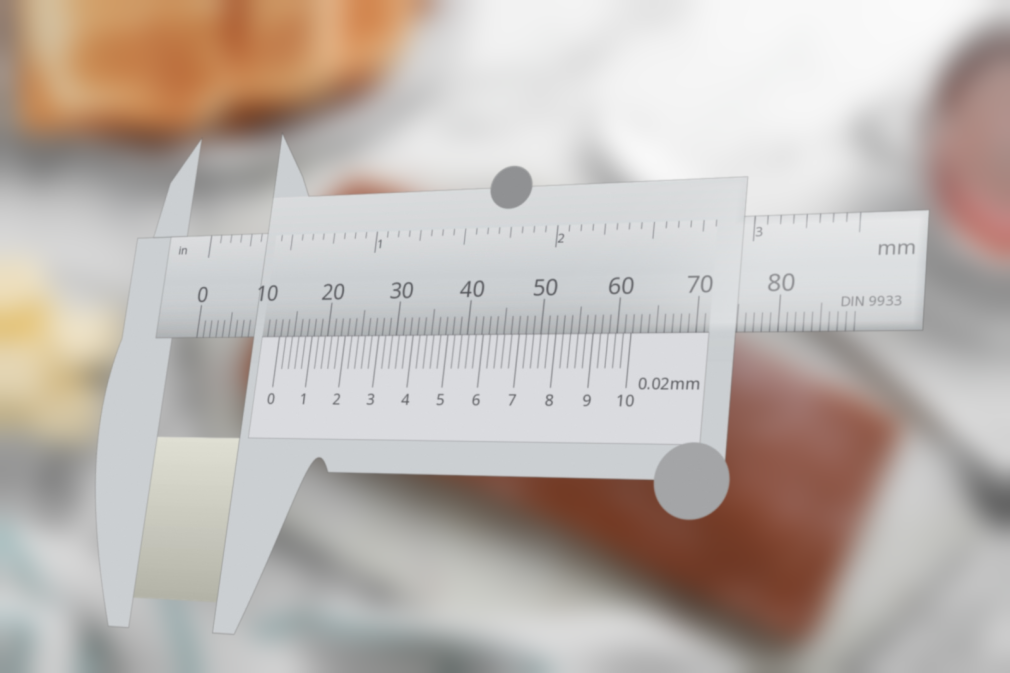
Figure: 12.8 mm
